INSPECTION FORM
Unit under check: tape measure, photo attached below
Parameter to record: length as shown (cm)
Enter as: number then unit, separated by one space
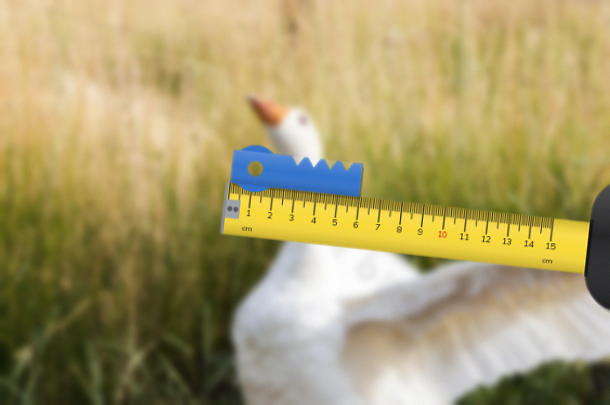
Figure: 6 cm
